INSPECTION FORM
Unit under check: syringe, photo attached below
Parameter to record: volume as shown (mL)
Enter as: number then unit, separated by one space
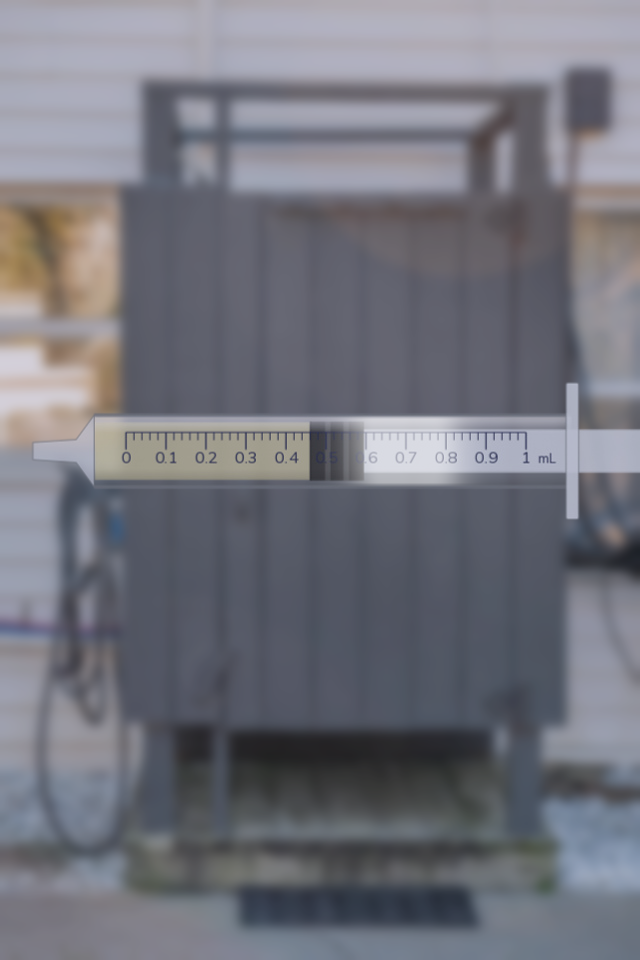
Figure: 0.46 mL
